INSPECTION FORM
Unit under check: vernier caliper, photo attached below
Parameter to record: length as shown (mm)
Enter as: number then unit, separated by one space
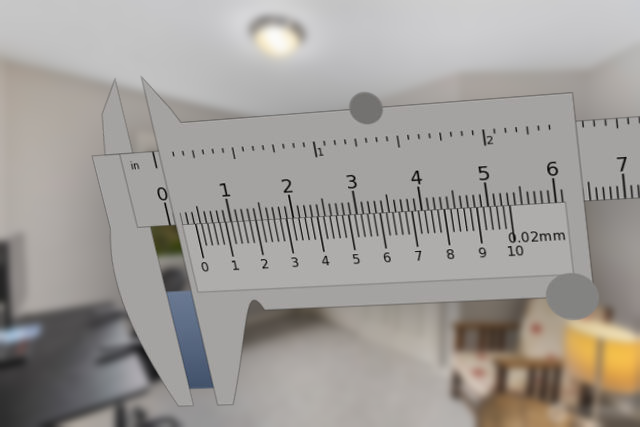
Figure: 4.2 mm
